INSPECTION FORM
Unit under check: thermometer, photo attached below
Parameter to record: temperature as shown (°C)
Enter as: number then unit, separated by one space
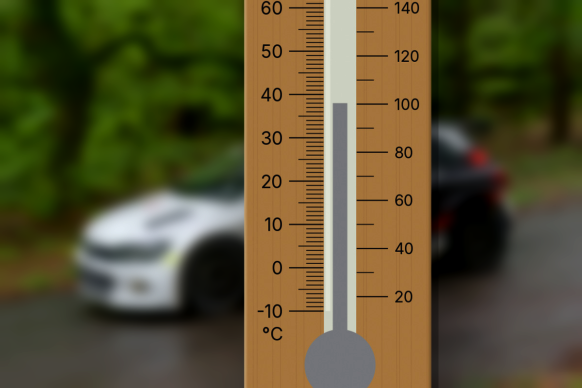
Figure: 38 °C
